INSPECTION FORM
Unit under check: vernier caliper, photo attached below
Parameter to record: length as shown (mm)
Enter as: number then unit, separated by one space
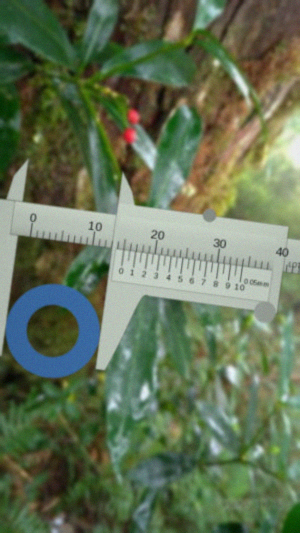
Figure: 15.0 mm
